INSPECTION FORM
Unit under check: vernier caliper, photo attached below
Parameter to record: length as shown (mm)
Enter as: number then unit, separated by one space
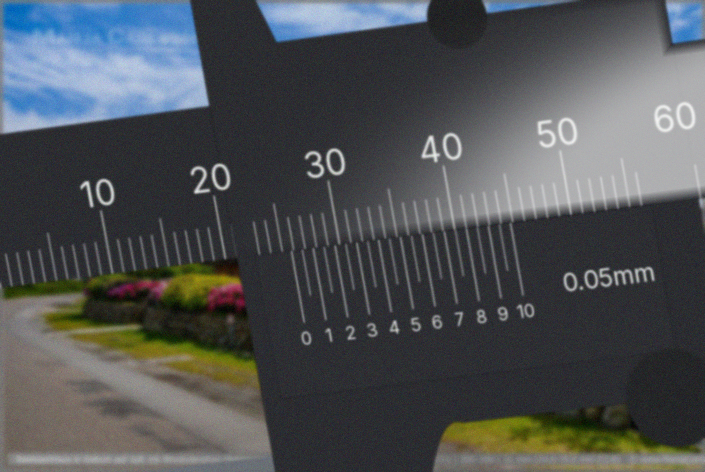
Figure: 25.8 mm
